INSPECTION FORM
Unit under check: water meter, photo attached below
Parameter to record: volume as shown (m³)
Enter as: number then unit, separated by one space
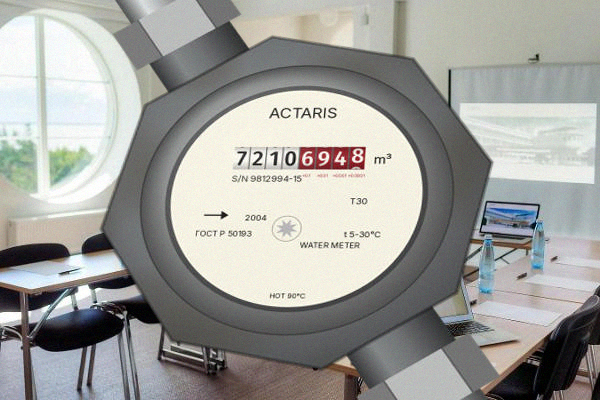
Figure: 7210.6948 m³
